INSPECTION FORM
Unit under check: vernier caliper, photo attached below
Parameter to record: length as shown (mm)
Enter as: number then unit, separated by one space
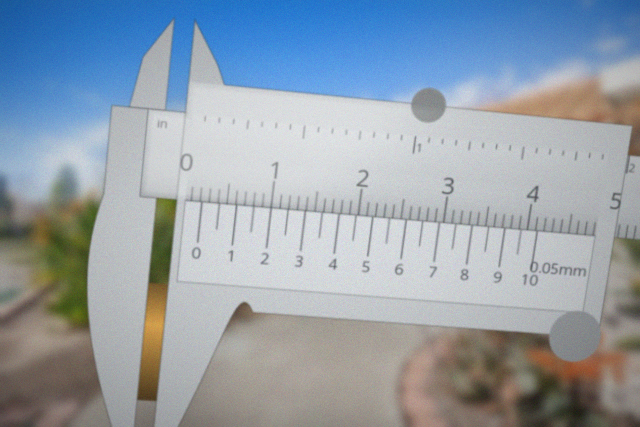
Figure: 2.2 mm
